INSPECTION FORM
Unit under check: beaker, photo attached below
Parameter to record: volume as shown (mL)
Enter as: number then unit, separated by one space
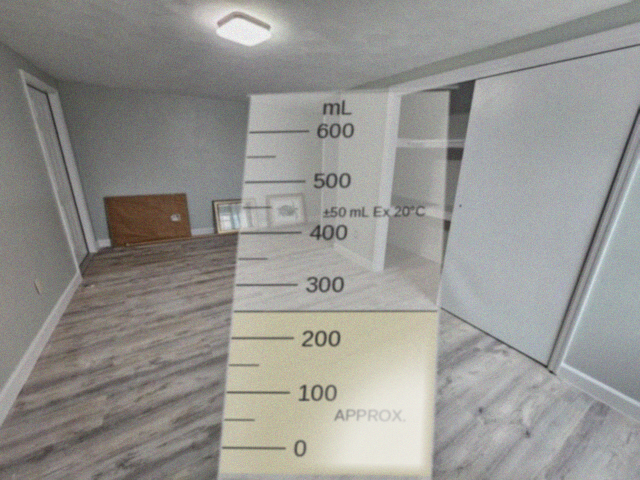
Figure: 250 mL
